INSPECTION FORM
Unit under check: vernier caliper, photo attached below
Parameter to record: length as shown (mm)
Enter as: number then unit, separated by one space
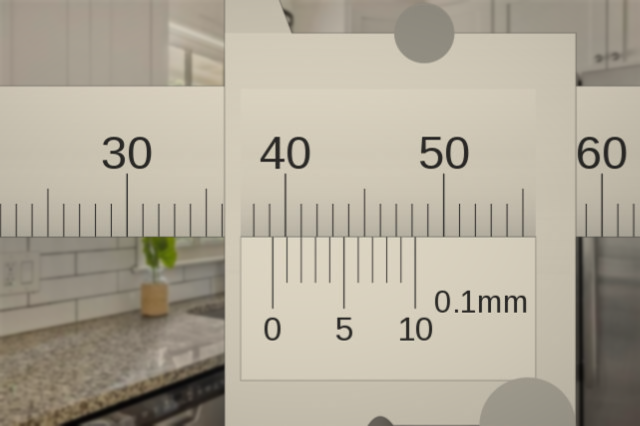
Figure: 39.2 mm
